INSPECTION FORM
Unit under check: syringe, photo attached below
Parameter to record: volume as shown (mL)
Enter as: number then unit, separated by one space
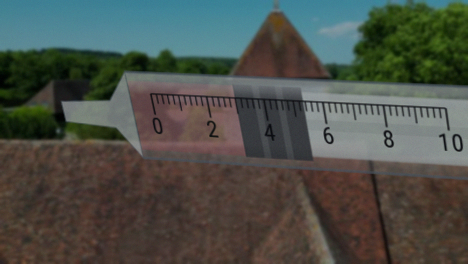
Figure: 3 mL
